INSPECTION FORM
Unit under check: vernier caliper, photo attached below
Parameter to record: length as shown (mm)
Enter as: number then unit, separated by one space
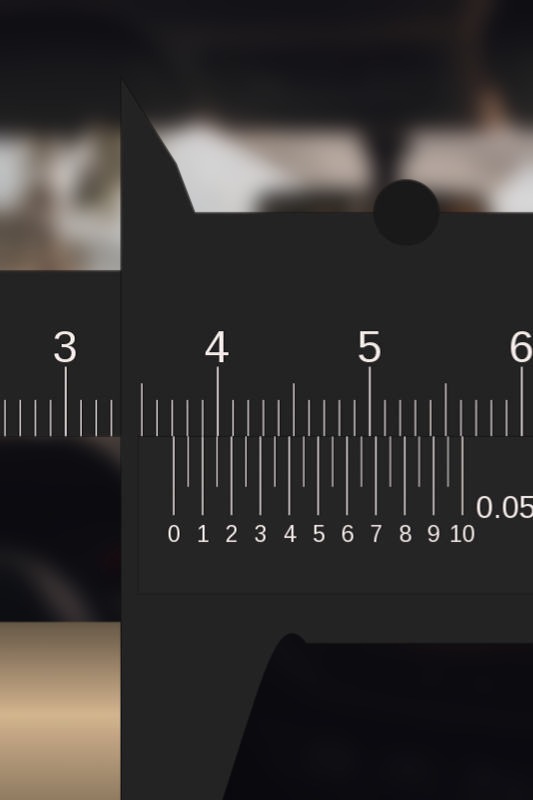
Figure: 37.1 mm
